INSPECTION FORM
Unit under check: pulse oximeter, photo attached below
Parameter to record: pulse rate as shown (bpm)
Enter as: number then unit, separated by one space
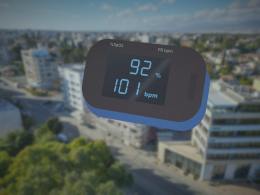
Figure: 101 bpm
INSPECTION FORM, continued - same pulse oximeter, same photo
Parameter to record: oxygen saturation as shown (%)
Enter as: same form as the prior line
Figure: 92 %
